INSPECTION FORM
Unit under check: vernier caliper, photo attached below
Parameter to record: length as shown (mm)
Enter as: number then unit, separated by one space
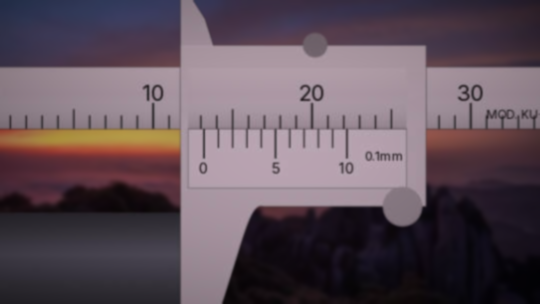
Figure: 13.2 mm
